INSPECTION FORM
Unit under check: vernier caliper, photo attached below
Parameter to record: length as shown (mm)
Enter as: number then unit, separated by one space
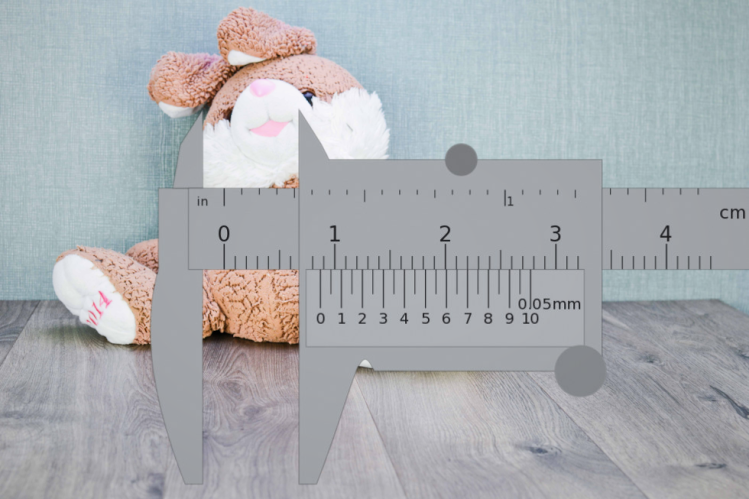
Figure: 8.7 mm
